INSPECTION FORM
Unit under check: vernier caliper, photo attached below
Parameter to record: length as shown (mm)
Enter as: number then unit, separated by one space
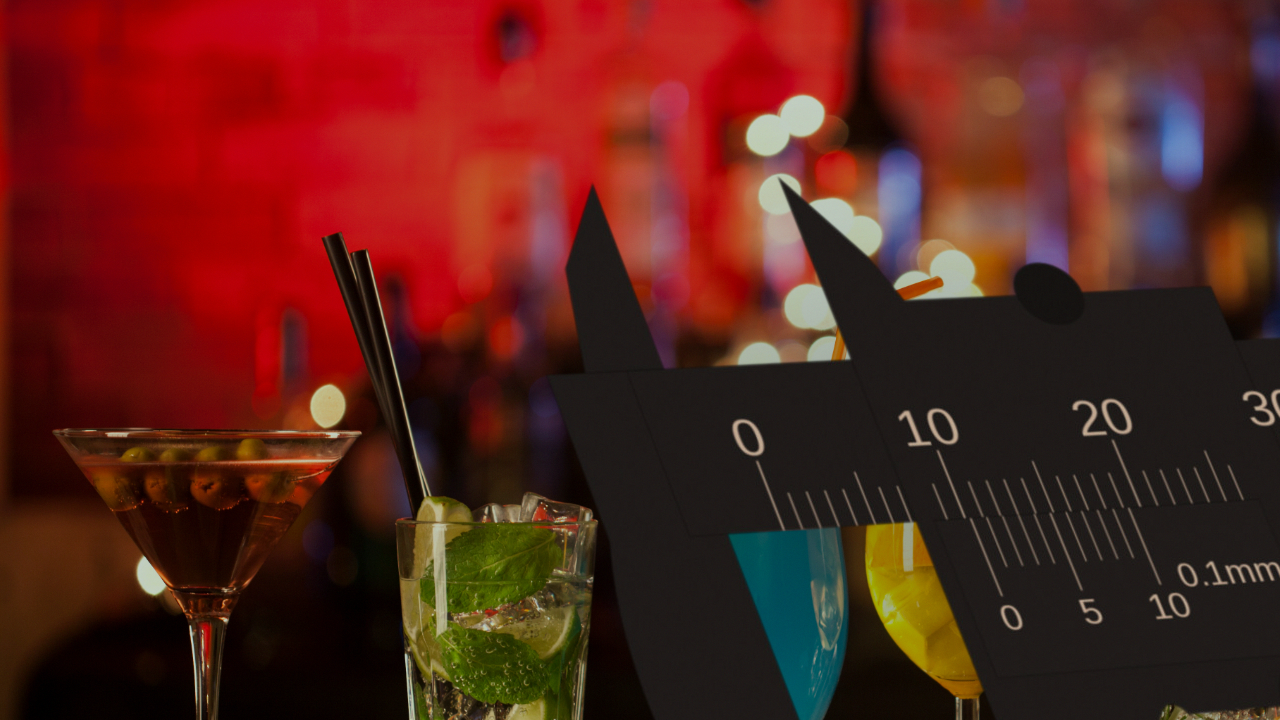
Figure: 10.3 mm
